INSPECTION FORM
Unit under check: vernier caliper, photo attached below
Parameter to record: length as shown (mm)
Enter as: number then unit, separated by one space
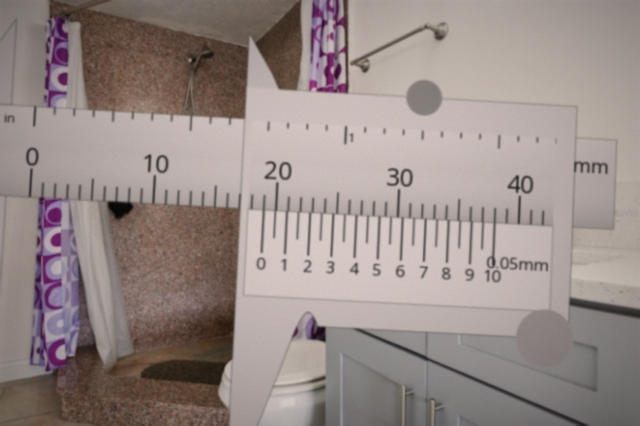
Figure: 19.0 mm
